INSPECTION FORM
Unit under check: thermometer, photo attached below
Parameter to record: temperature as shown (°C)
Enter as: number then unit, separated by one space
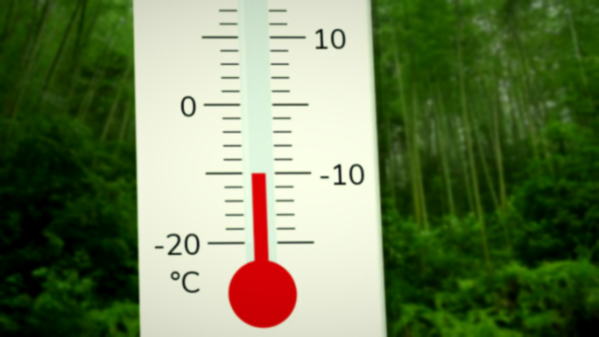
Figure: -10 °C
